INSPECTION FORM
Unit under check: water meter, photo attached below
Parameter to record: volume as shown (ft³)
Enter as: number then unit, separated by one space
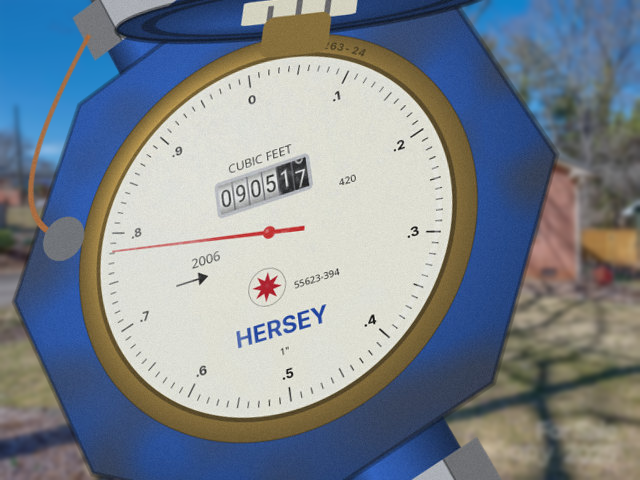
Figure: 90516.78 ft³
